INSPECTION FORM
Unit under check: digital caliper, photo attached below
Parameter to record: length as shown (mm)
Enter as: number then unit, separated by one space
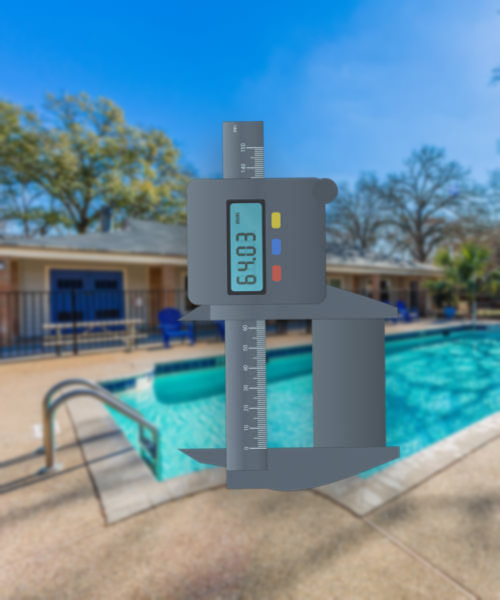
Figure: 64.03 mm
